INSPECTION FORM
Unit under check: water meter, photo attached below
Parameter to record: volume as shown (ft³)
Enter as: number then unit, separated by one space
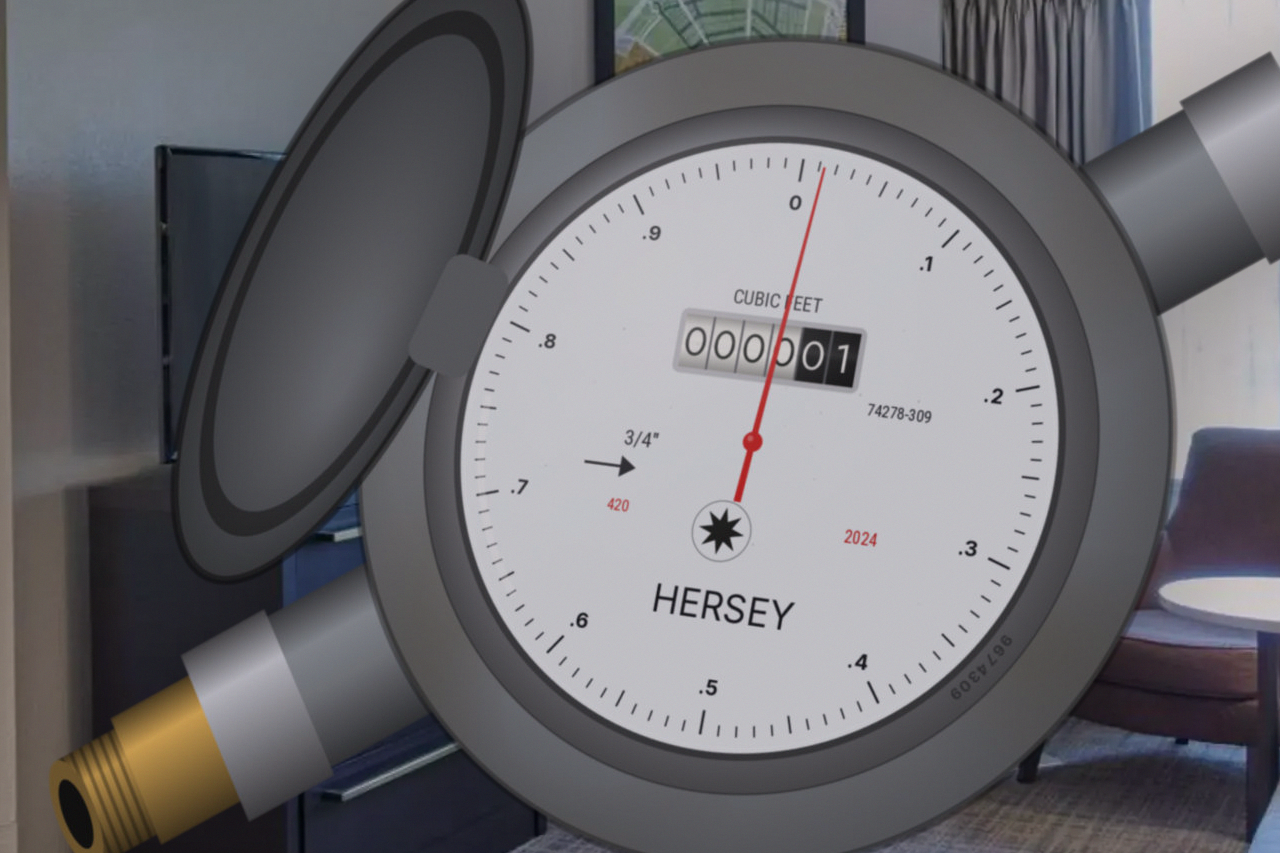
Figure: 1.01 ft³
